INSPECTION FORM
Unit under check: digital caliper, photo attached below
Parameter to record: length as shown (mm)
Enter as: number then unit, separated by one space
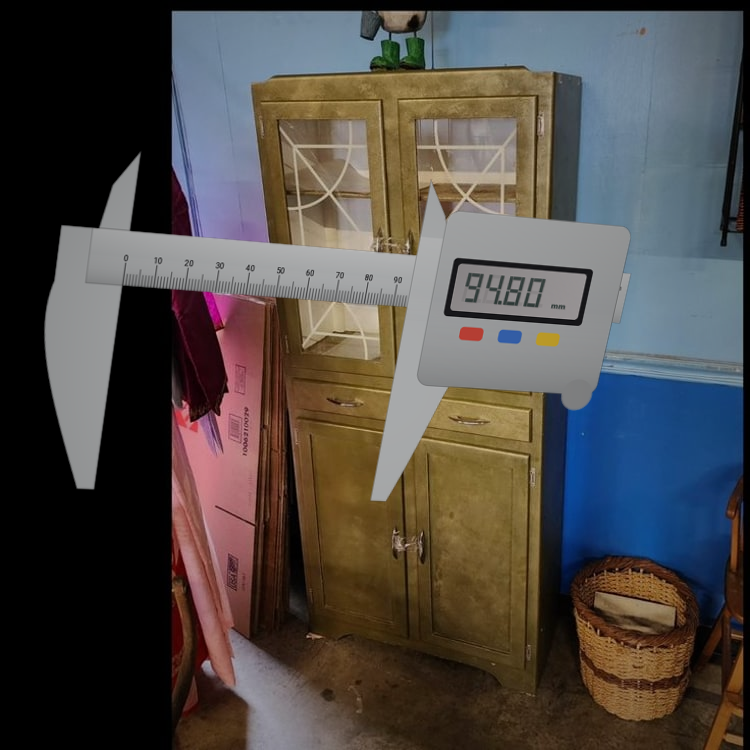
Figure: 94.80 mm
